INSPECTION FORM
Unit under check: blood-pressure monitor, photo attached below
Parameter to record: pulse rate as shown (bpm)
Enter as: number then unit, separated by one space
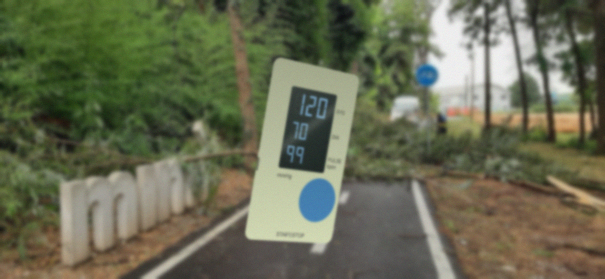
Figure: 99 bpm
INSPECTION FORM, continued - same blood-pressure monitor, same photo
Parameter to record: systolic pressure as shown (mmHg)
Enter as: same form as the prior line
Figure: 120 mmHg
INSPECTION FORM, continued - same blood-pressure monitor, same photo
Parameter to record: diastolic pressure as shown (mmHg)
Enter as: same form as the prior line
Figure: 70 mmHg
